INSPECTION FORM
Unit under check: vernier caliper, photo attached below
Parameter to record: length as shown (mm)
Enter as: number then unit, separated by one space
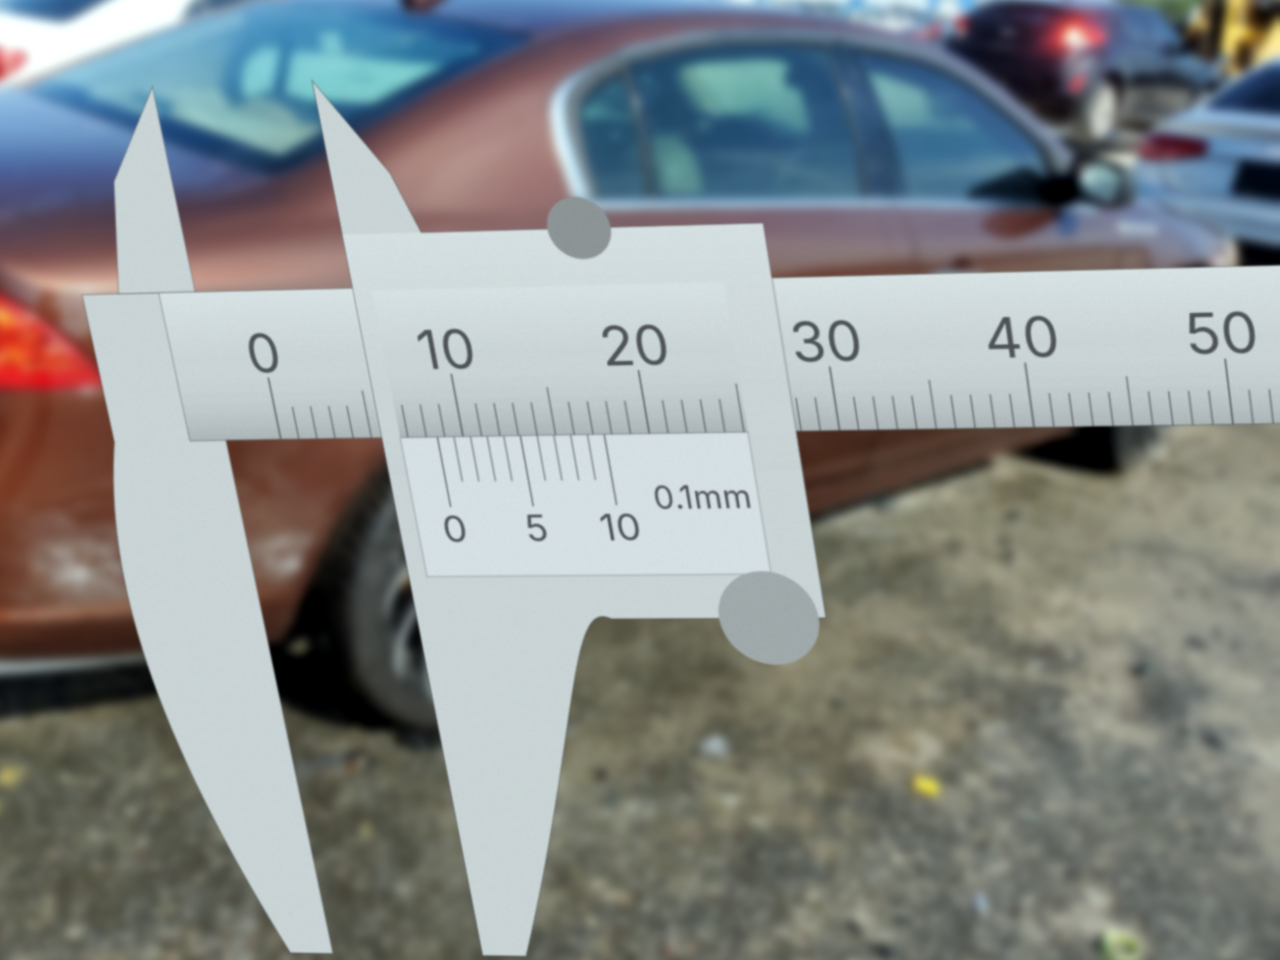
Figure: 8.6 mm
